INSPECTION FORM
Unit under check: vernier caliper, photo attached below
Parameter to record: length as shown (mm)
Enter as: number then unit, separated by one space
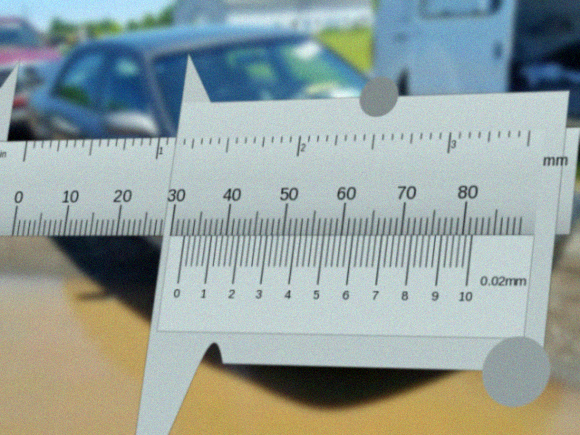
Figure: 32.5 mm
